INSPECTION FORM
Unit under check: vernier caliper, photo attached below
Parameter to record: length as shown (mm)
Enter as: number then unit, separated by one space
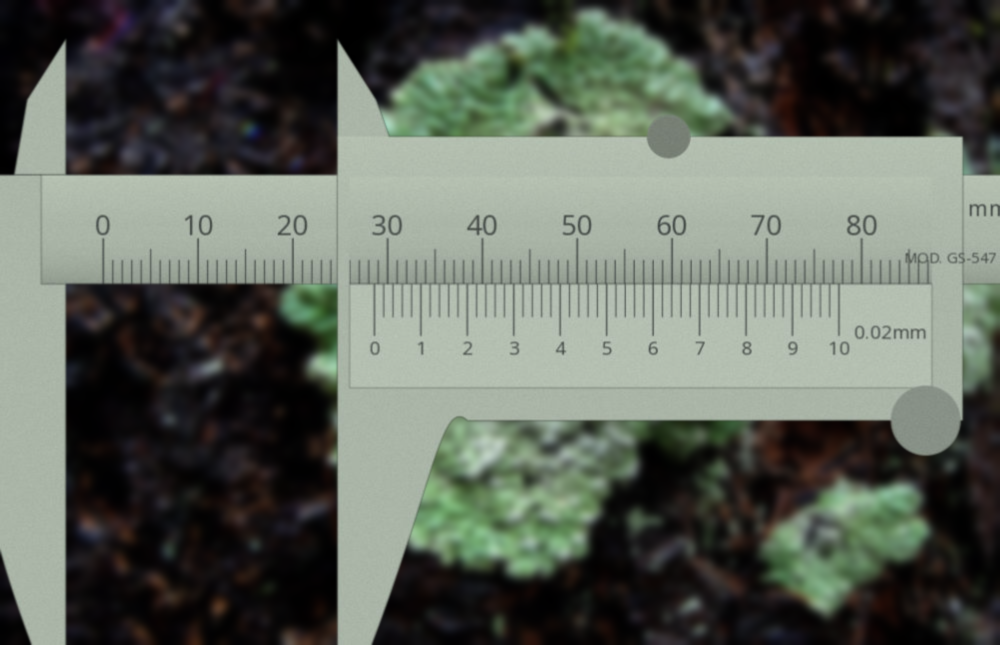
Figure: 28.6 mm
